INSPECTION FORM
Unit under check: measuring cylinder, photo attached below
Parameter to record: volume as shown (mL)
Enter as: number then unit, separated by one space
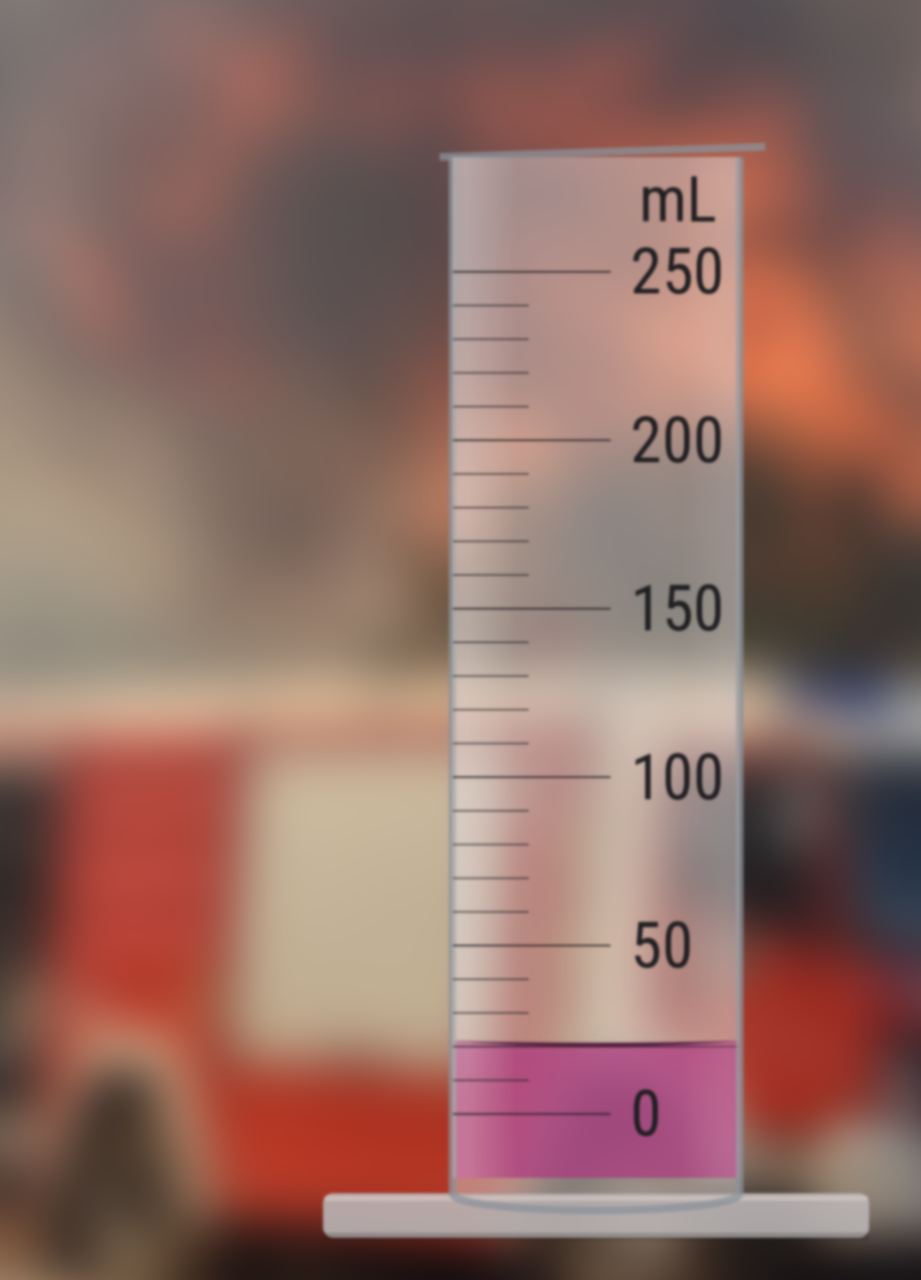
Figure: 20 mL
